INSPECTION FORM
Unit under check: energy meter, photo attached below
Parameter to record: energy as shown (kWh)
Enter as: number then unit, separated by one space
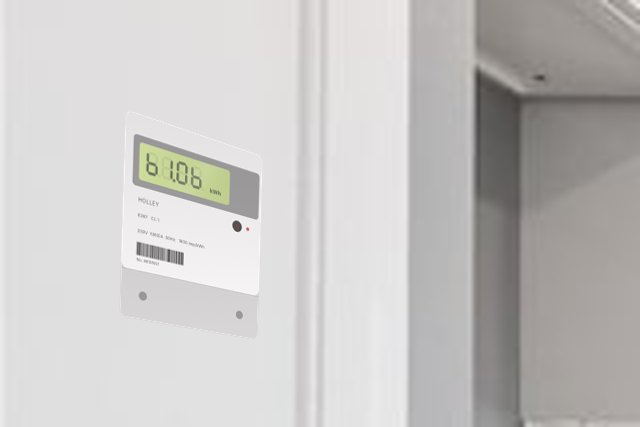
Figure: 61.06 kWh
